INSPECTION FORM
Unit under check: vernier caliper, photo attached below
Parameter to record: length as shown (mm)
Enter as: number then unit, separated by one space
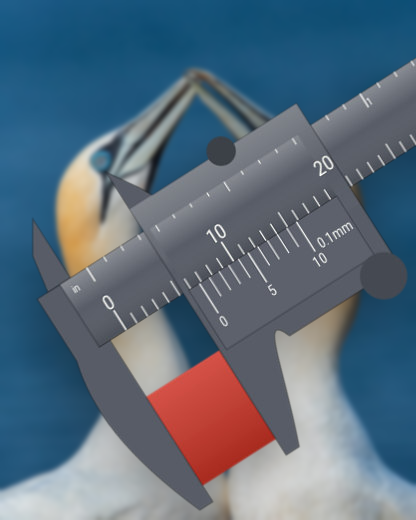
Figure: 6.8 mm
